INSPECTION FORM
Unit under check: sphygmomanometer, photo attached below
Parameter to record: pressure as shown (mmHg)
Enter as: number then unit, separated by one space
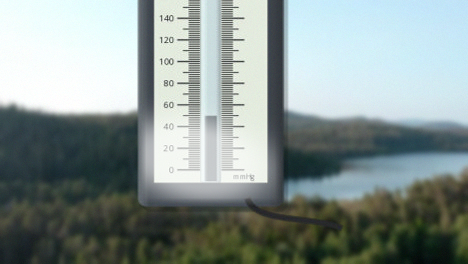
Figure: 50 mmHg
